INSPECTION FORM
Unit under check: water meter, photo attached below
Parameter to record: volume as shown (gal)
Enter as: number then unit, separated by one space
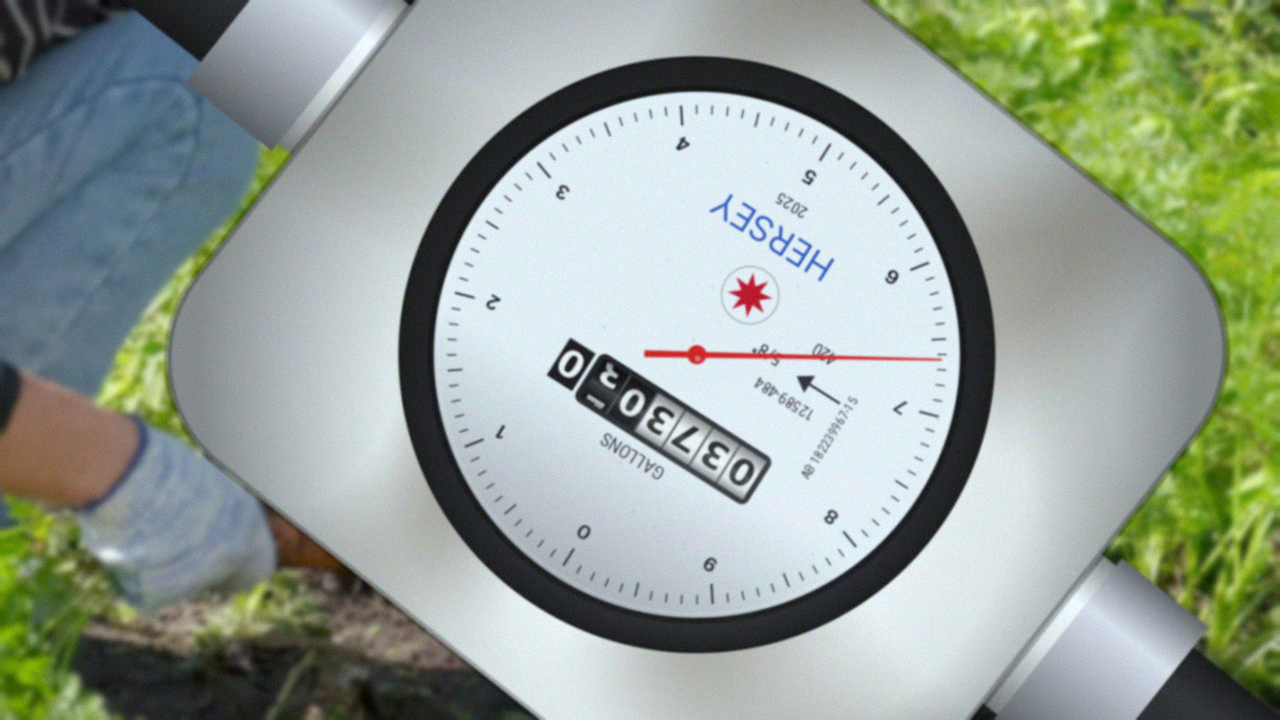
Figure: 373026.6 gal
